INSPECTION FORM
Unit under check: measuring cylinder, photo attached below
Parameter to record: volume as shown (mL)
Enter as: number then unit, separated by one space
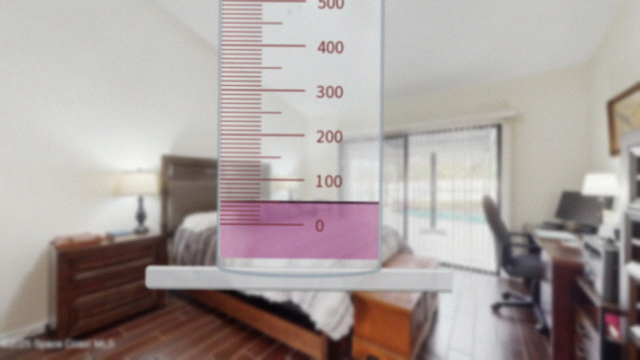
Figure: 50 mL
